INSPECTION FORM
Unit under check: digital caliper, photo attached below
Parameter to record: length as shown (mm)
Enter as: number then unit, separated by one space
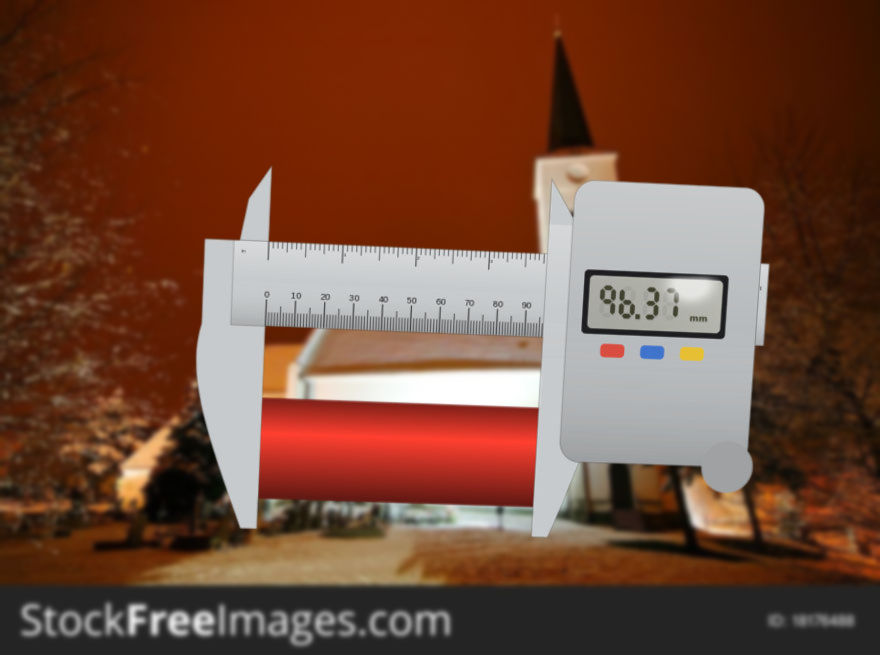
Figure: 96.37 mm
